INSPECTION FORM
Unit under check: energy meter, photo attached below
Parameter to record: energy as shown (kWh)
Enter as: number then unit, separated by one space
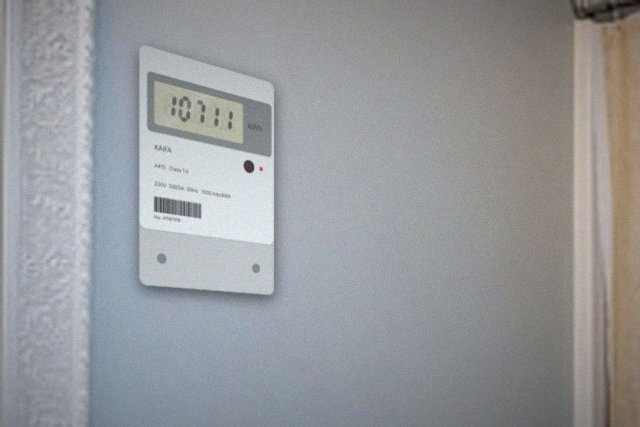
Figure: 10711 kWh
